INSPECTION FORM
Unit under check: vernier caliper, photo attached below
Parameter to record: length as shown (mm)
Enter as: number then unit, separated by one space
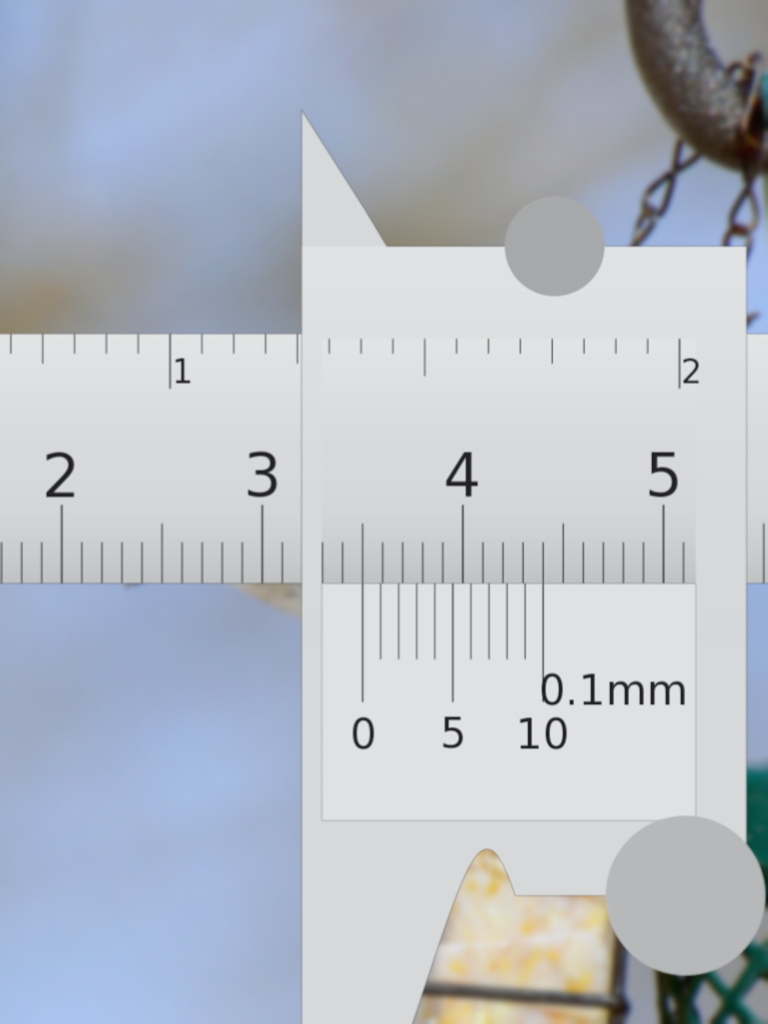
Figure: 35.0 mm
